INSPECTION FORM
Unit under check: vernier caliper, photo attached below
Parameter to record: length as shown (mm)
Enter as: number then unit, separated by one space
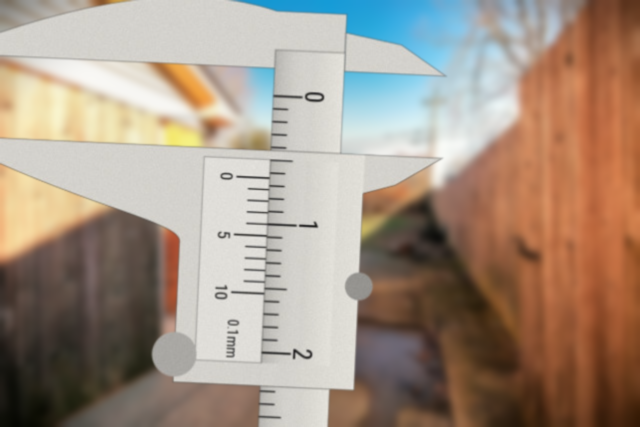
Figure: 6.4 mm
